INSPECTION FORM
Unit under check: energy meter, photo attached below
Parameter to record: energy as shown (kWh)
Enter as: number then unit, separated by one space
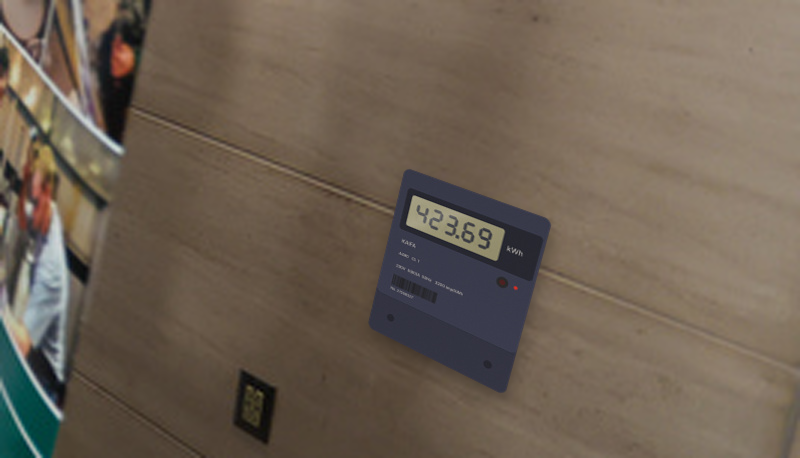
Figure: 423.69 kWh
